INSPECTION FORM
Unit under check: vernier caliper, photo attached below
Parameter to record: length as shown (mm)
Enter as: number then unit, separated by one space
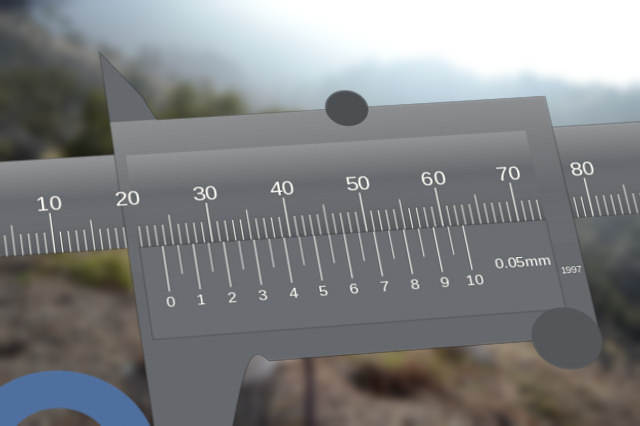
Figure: 23.6 mm
